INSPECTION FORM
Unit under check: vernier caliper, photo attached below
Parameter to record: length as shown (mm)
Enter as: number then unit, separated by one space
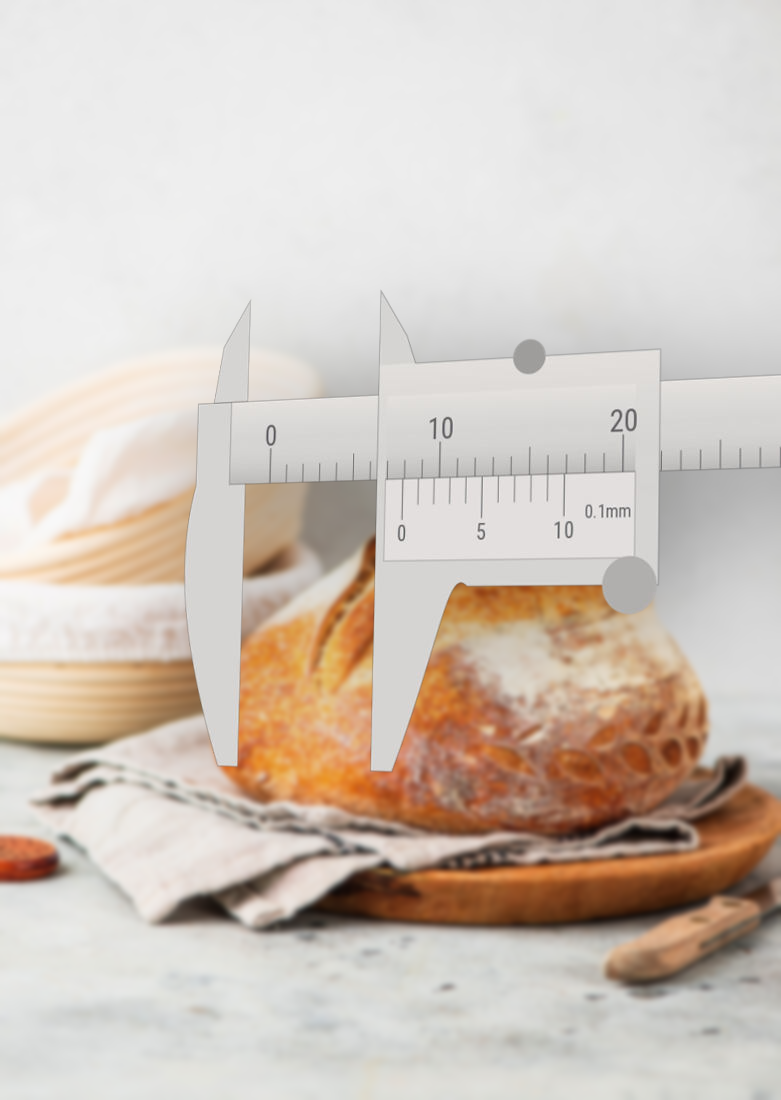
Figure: 7.9 mm
